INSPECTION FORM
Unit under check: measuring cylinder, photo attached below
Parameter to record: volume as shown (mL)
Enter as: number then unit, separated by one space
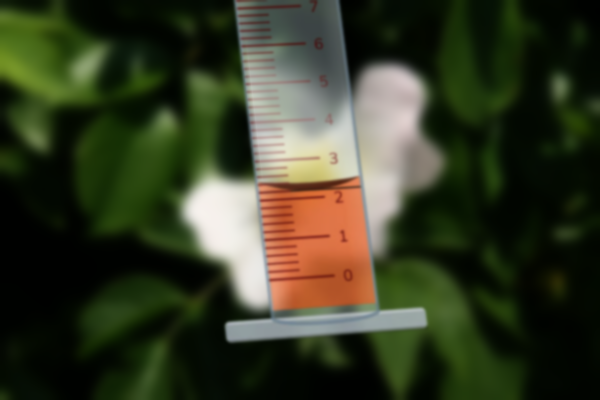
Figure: 2.2 mL
